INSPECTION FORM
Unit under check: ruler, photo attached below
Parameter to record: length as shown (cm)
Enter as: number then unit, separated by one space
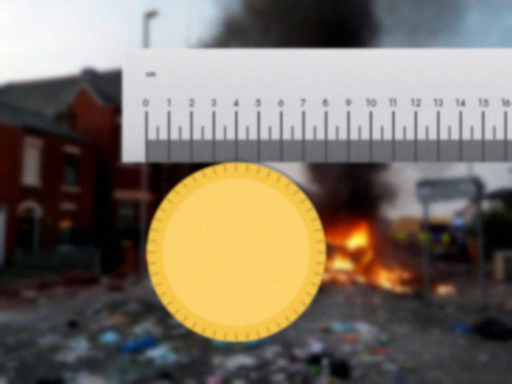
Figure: 8 cm
